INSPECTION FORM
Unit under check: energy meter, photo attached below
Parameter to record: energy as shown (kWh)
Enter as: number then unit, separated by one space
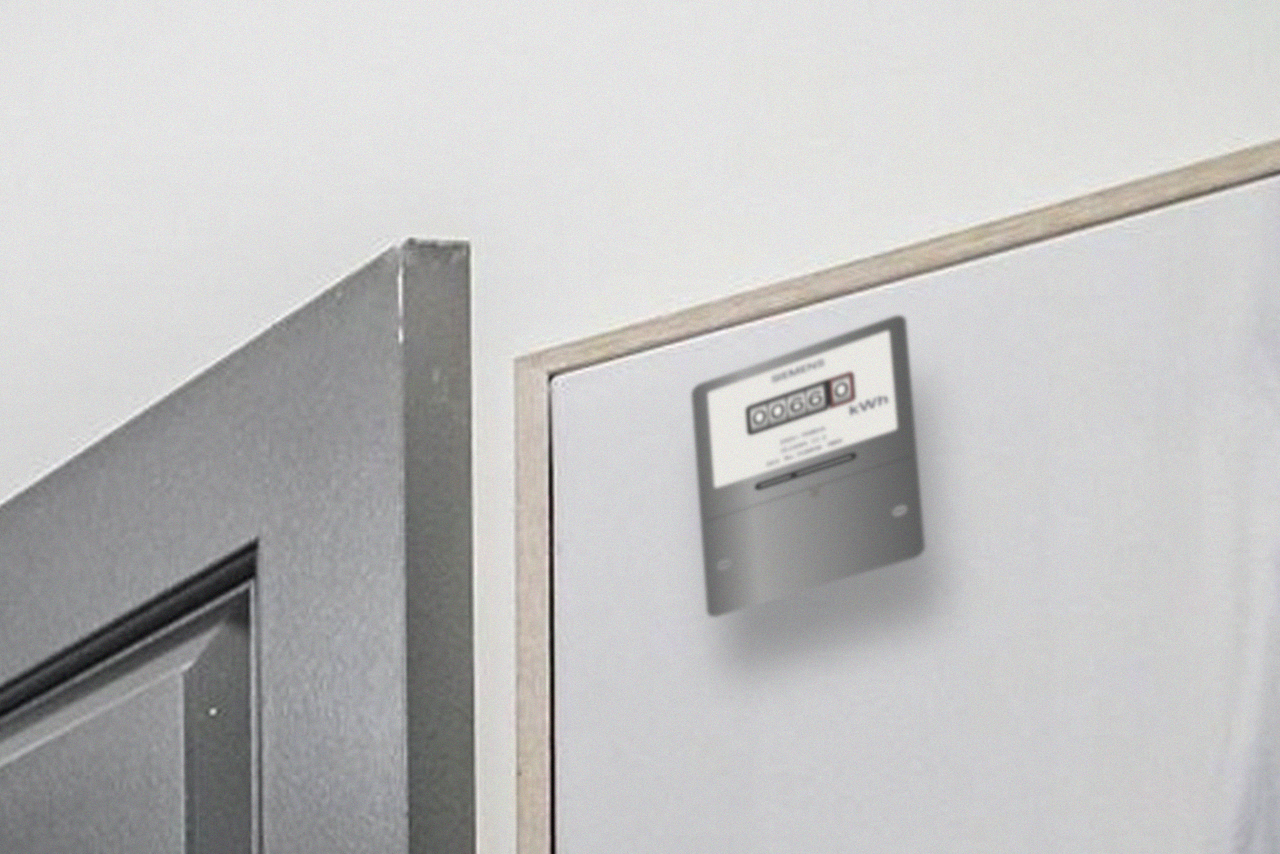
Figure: 66.0 kWh
